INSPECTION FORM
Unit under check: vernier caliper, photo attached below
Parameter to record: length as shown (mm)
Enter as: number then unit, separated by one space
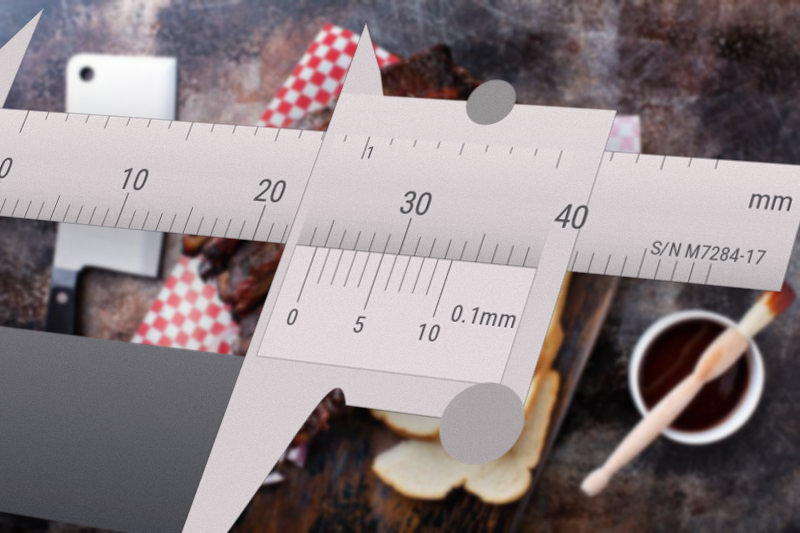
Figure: 24.5 mm
